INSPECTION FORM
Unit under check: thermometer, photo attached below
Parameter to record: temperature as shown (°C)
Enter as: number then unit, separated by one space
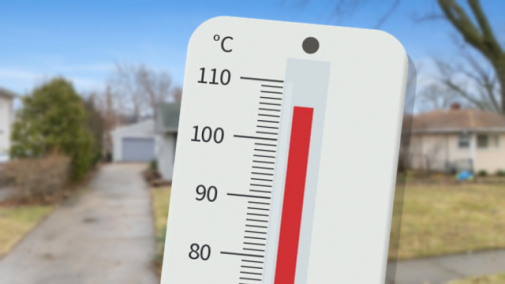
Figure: 106 °C
